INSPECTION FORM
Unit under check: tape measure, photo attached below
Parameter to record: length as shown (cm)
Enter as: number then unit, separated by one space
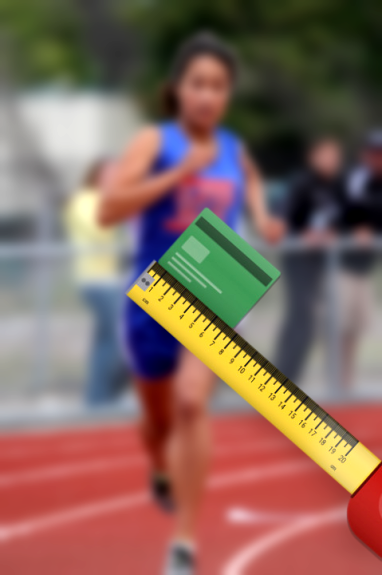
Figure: 7.5 cm
